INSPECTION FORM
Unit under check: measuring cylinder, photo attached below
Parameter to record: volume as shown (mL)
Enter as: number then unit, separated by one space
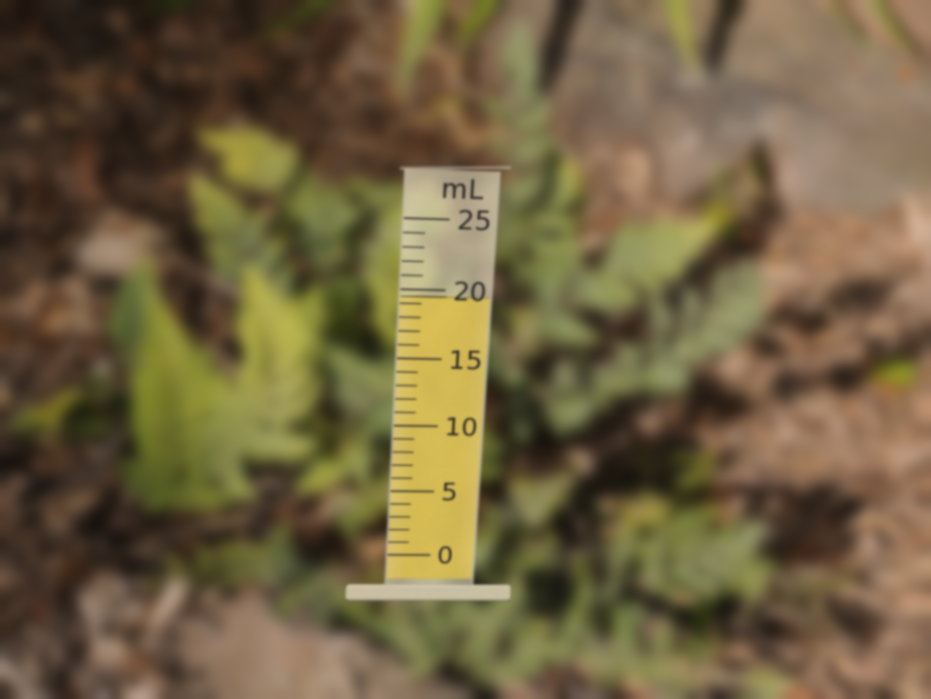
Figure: 19.5 mL
